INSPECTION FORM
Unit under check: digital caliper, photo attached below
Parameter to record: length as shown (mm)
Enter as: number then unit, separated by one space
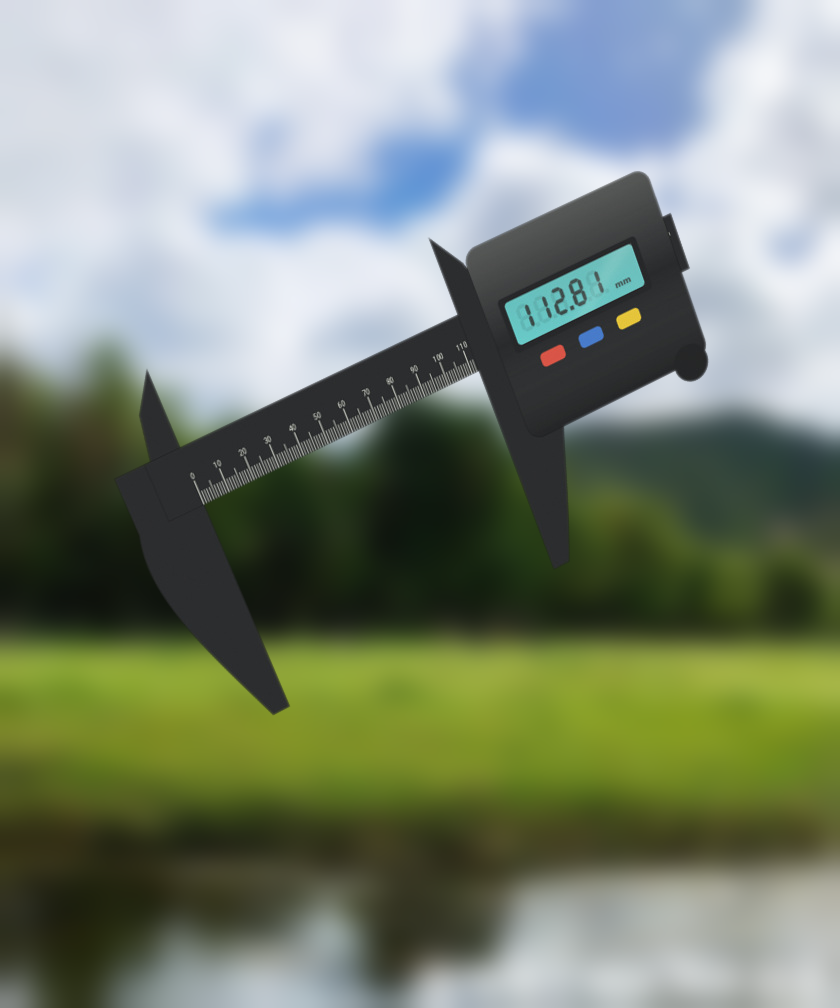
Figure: 112.81 mm
